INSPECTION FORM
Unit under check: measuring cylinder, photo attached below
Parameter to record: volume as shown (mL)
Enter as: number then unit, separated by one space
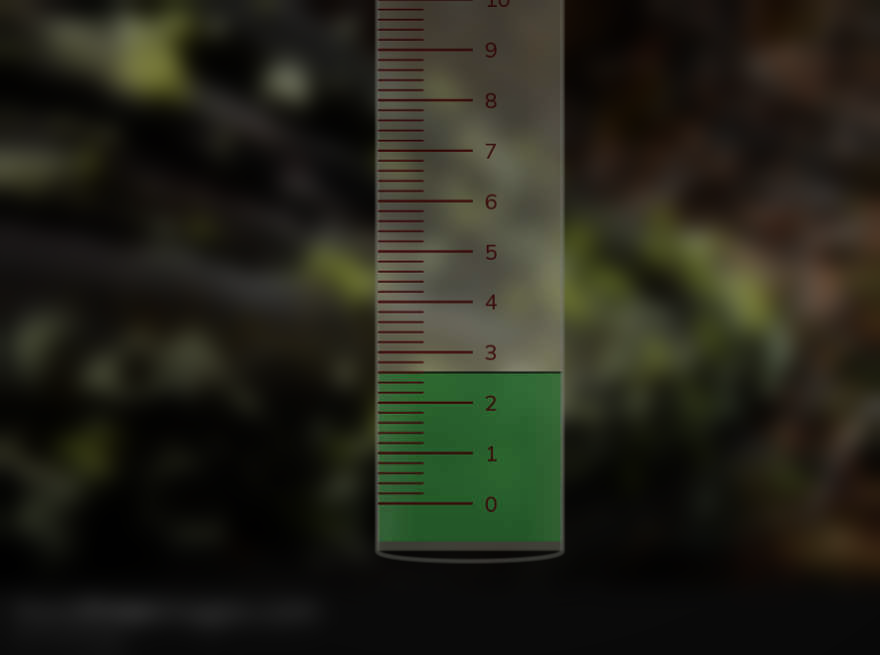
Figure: 2.6 mL
